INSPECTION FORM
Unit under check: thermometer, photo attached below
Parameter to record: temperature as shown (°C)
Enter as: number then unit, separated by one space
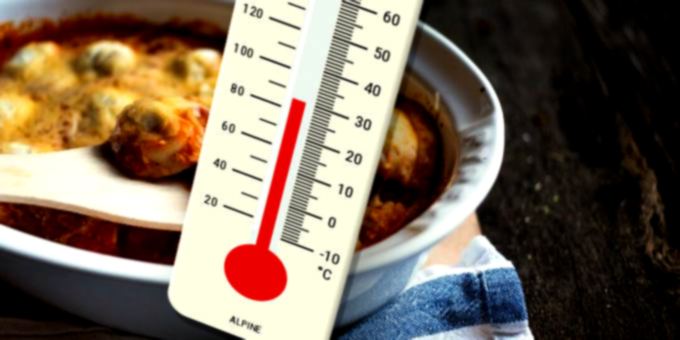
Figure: 30 °C
